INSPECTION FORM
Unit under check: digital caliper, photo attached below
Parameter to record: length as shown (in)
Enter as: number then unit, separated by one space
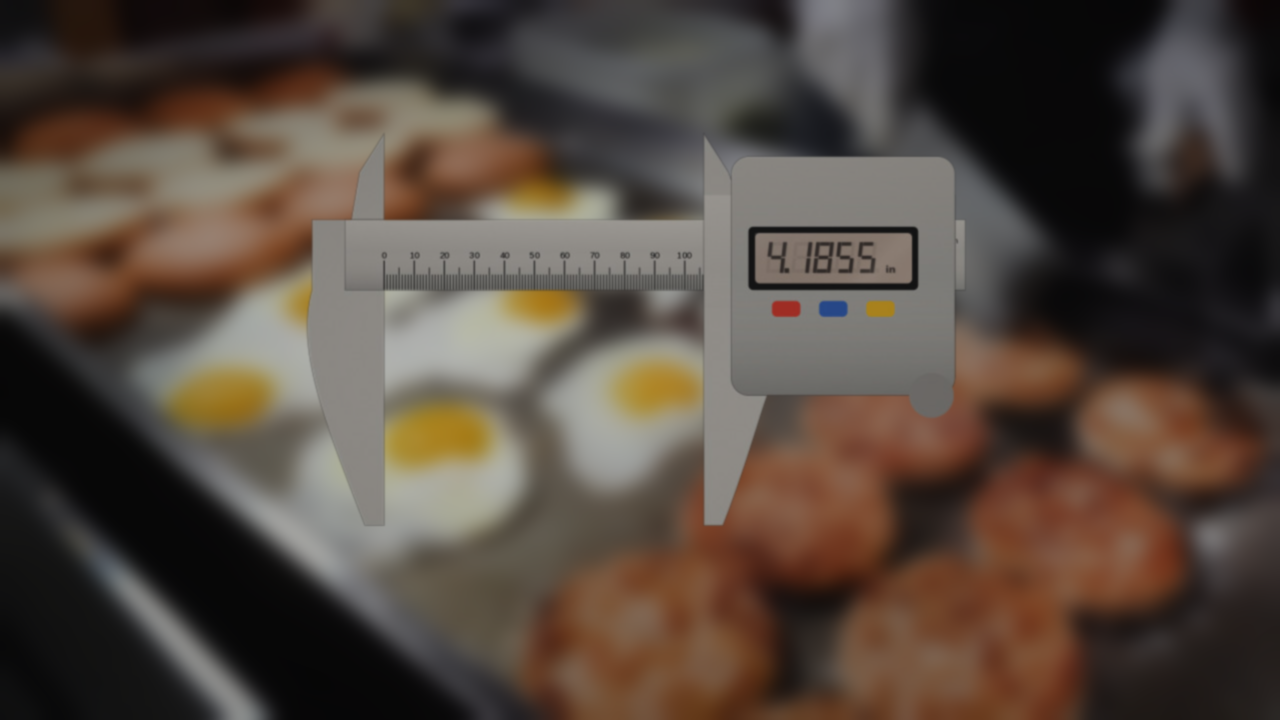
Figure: 4.1855 in
